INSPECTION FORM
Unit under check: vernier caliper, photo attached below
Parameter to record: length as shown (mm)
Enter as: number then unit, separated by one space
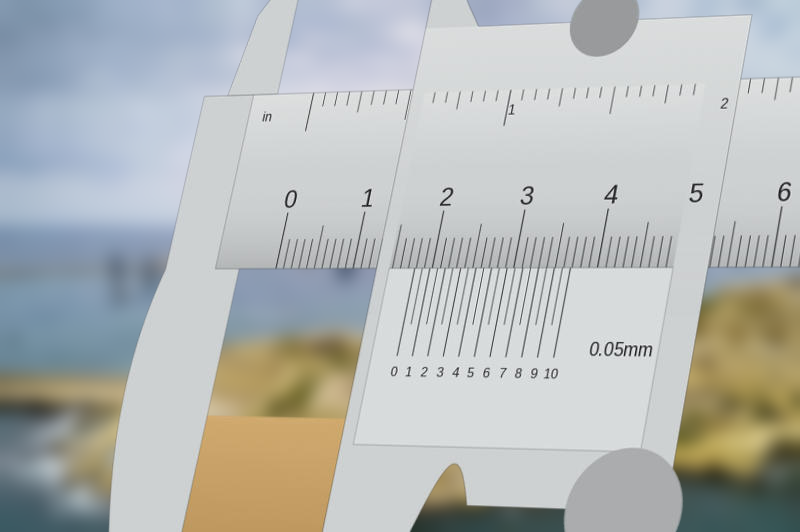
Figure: 17.8 mm
